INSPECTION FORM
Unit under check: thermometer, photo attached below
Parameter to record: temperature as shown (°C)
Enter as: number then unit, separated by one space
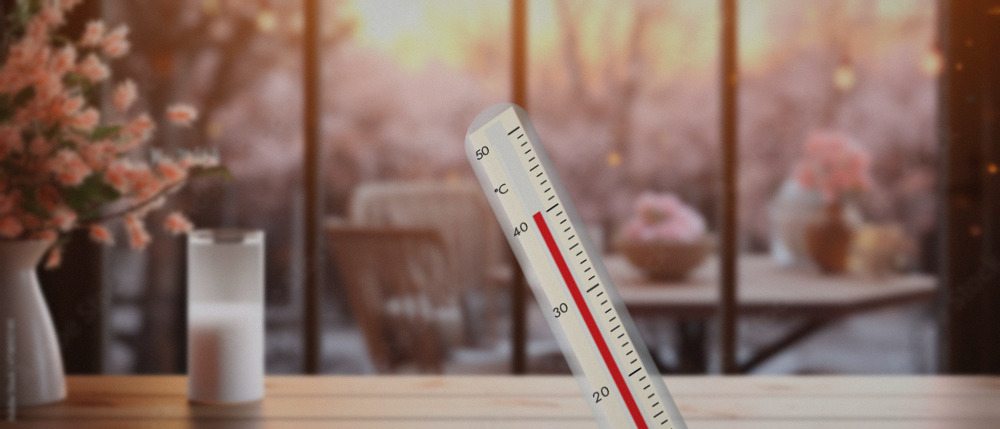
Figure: 40.5 °C
